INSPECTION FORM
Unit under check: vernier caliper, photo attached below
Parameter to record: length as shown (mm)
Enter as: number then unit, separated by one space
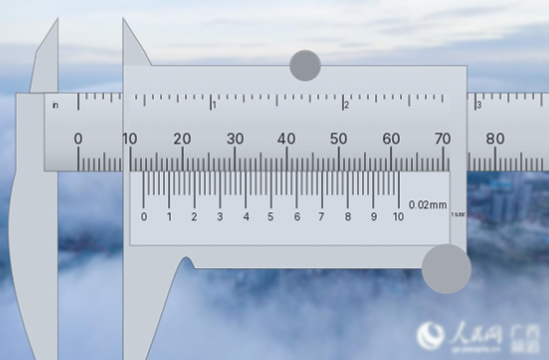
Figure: 12.5 mm
